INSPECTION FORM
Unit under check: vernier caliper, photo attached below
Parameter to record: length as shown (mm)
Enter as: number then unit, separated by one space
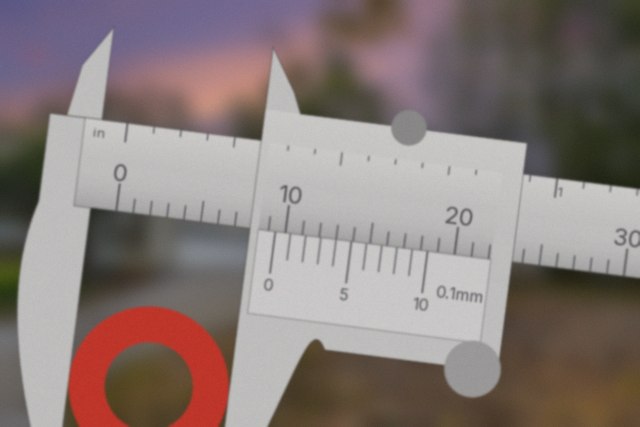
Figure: 9.4 mm
